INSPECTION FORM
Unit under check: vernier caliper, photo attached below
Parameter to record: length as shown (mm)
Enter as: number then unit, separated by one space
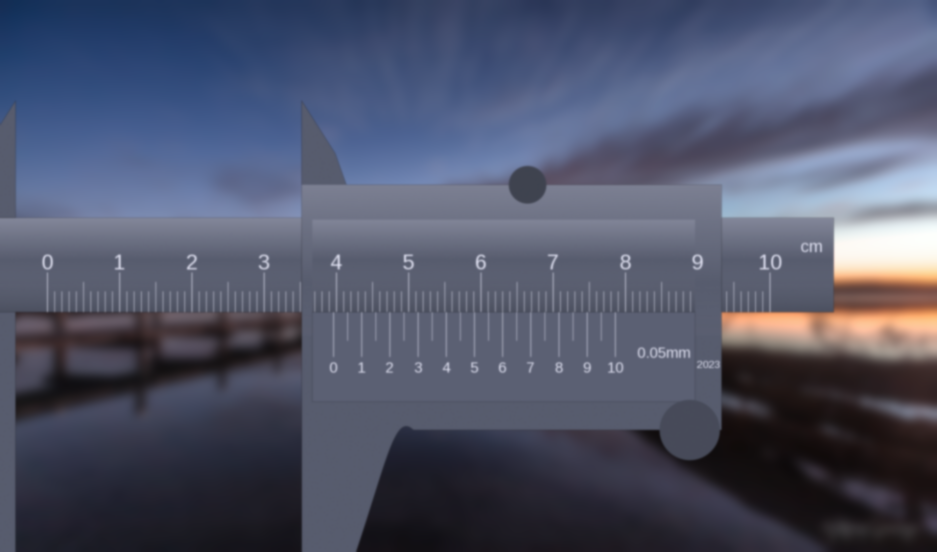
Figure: 39.6 mm
